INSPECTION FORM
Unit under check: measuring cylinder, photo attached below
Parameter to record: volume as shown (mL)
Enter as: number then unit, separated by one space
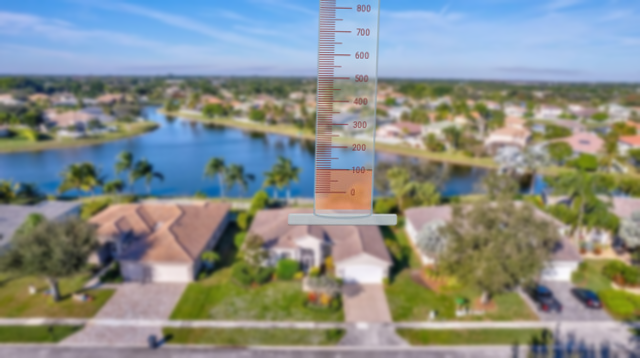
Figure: 100 mL
